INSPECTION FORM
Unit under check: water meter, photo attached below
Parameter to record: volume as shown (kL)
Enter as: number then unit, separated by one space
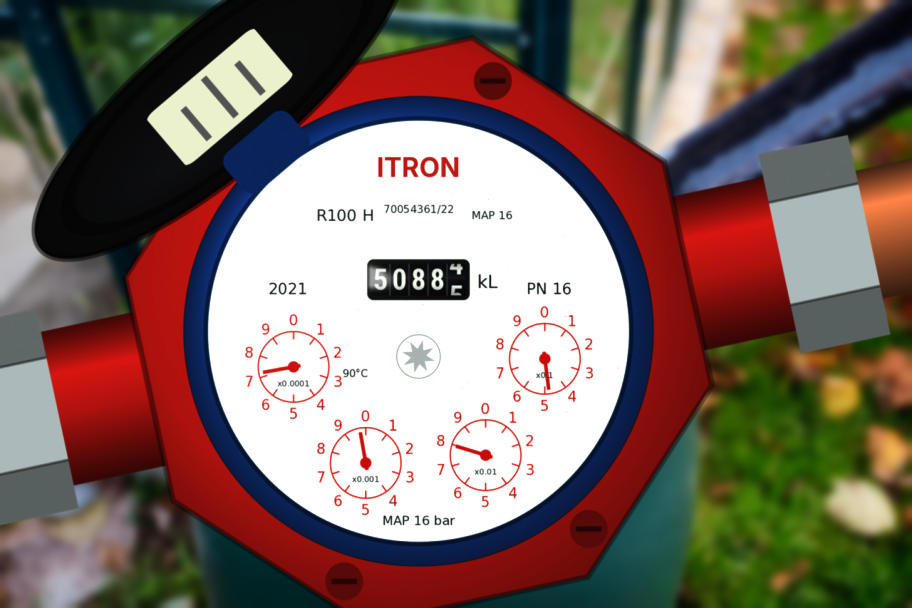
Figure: 50884.4797 kL
